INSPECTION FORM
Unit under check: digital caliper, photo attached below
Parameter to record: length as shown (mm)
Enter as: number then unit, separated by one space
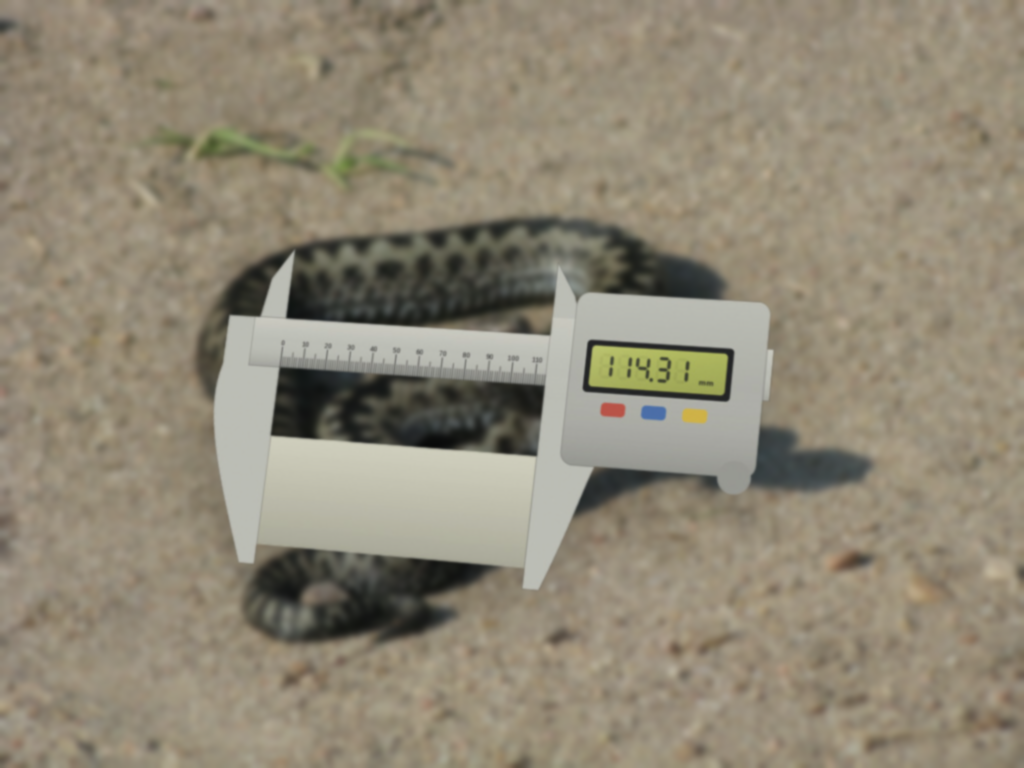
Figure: 114.31 mm
